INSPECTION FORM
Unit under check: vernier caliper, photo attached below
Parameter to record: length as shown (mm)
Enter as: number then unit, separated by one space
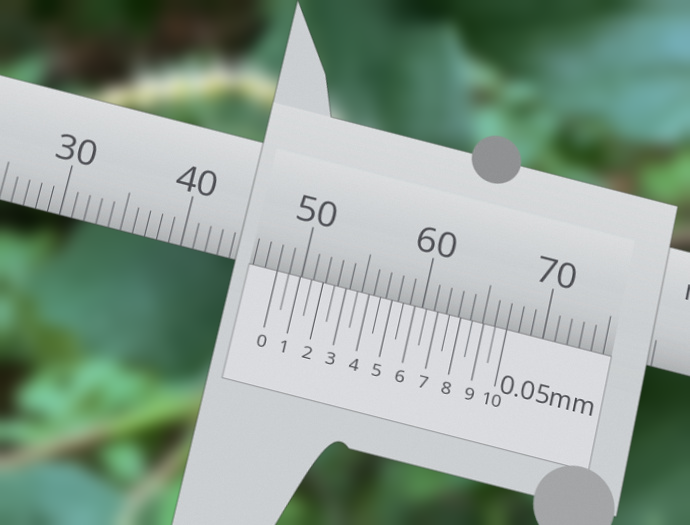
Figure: 48.0 mm
